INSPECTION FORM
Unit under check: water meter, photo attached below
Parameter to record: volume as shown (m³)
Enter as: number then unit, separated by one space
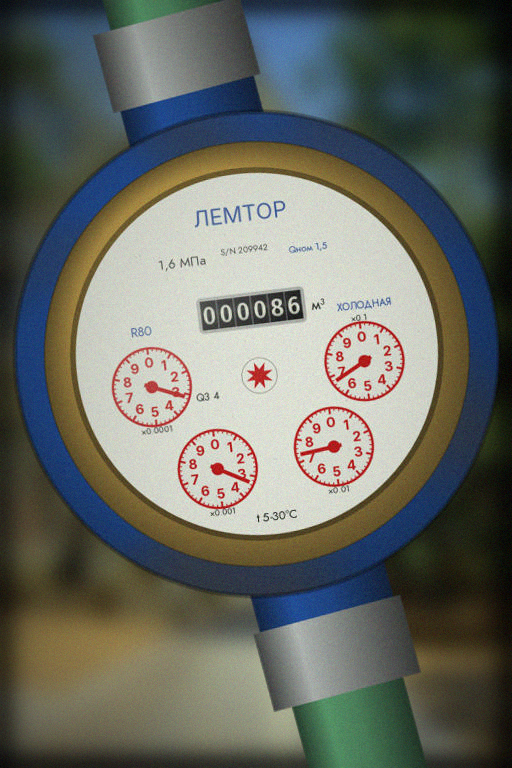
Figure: 86.6733 m³
